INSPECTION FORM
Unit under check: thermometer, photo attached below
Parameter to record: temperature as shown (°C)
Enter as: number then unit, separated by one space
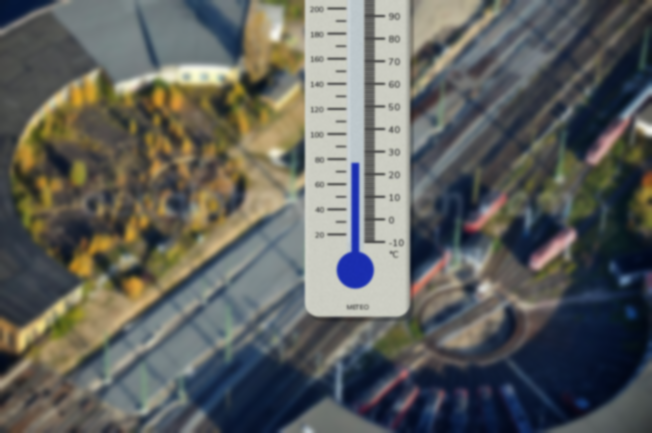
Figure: 25 °C
